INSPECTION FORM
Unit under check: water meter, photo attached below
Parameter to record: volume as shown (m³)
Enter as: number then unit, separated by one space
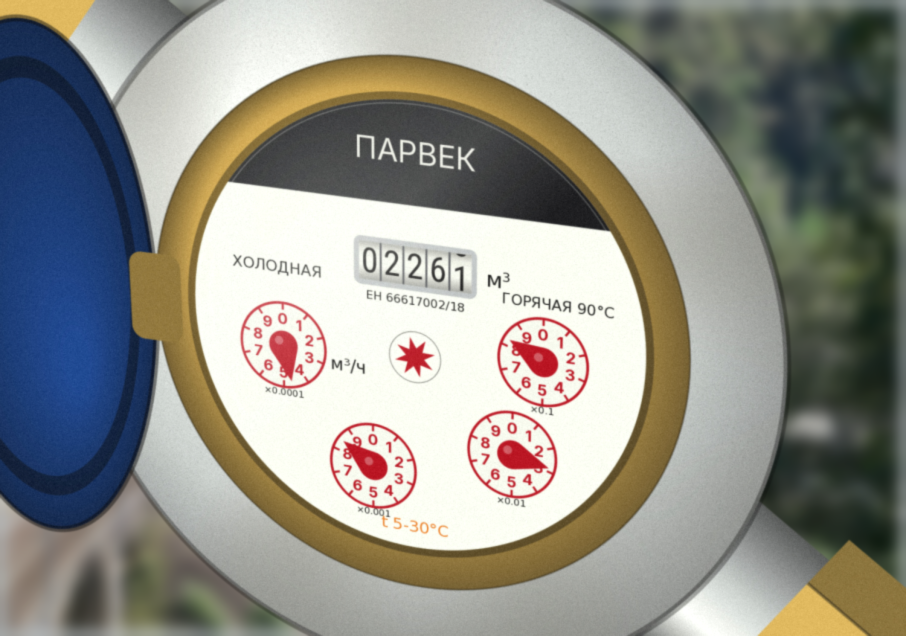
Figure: 2260.8284 m³
